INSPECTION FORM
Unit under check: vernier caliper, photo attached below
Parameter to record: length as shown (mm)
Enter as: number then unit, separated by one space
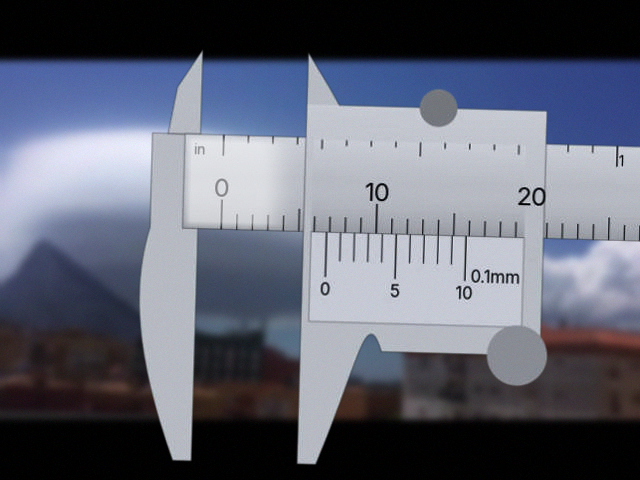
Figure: 6.8 mm
